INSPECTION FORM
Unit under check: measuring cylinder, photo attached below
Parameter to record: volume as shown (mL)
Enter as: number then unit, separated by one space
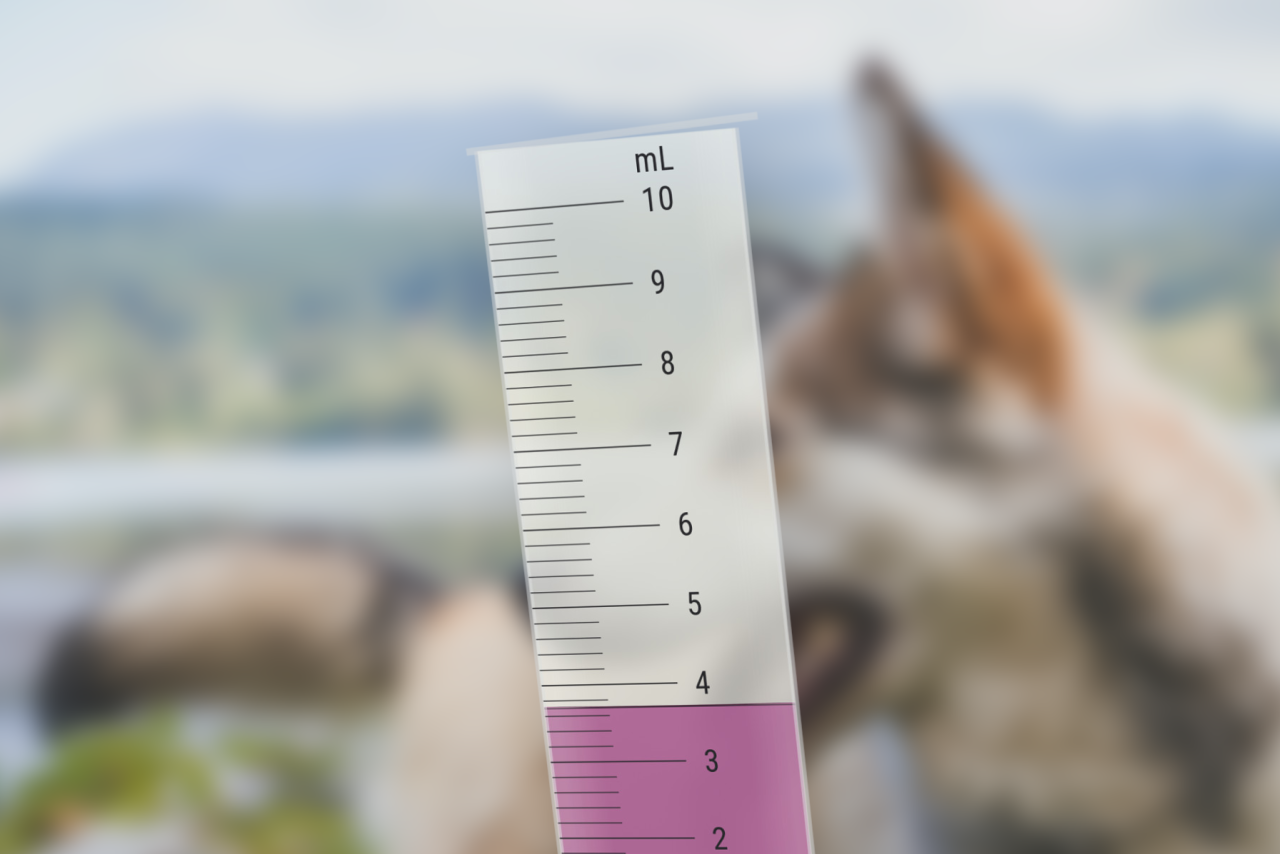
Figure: 3.7 mL
